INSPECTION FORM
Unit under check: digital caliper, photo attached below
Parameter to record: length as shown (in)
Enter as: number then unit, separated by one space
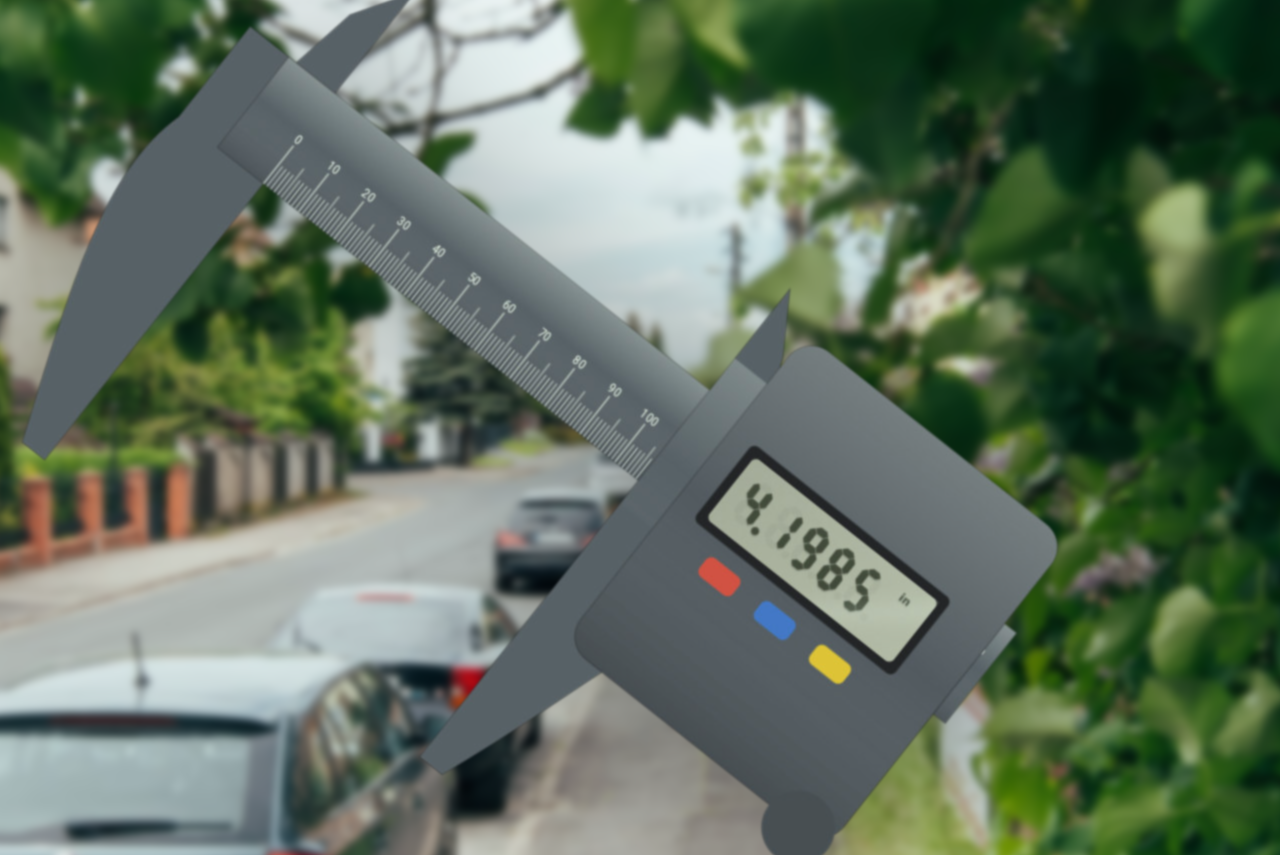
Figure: 4.1985 in
